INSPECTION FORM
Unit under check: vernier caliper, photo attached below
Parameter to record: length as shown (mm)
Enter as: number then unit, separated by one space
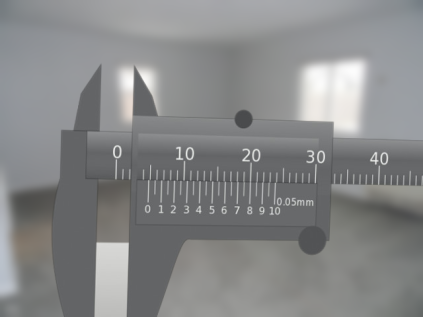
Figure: 4.8 mm
